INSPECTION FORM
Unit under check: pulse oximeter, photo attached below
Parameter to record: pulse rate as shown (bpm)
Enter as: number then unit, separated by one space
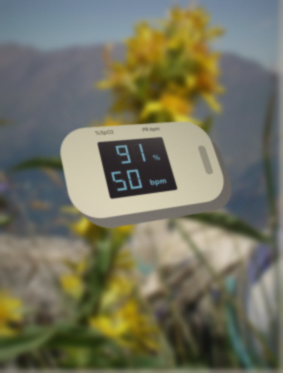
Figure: 50 bpm
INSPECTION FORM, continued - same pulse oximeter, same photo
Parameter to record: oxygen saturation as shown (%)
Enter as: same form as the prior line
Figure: 91 %
